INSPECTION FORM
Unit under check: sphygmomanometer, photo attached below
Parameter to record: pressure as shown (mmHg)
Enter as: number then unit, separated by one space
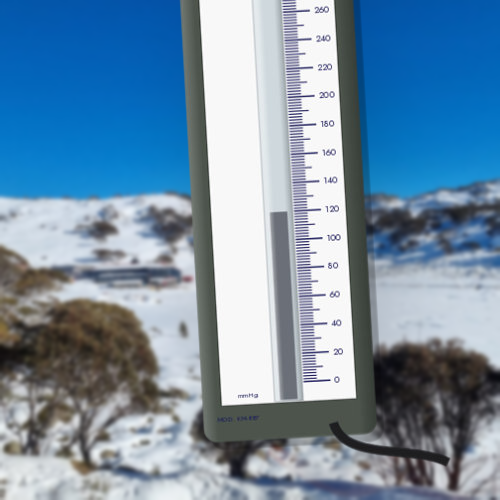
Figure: 120 mmHg
